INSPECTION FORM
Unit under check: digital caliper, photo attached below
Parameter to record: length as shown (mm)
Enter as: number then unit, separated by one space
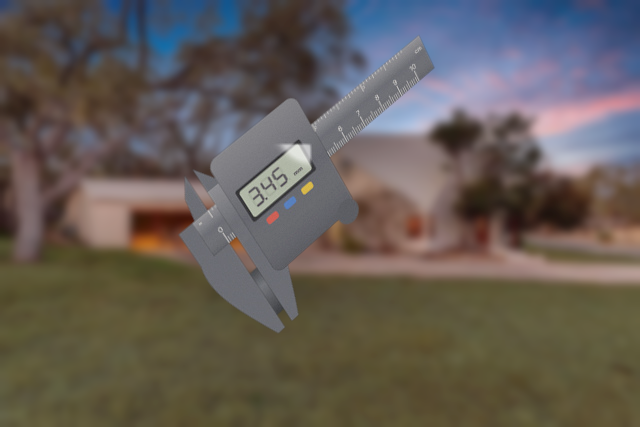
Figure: 3.45 mm
